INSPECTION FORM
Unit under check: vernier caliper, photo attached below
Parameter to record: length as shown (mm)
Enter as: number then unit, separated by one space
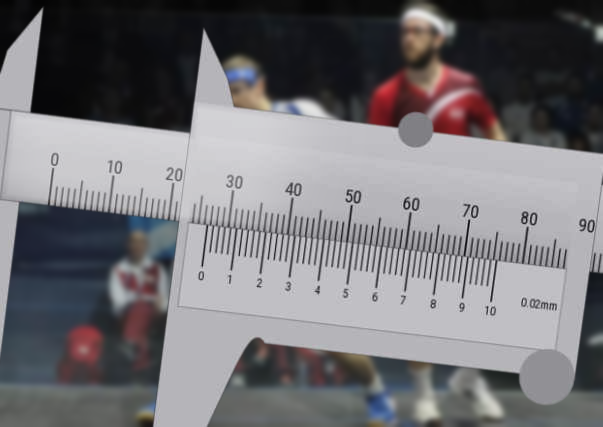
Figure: 26.5 mm
